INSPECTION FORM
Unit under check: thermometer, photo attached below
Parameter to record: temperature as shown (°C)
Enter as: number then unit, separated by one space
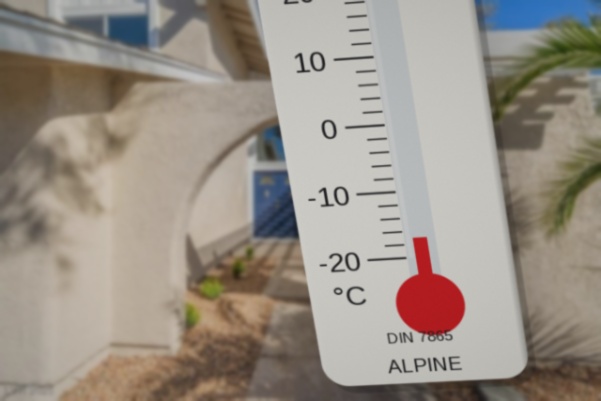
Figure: -17 °C
